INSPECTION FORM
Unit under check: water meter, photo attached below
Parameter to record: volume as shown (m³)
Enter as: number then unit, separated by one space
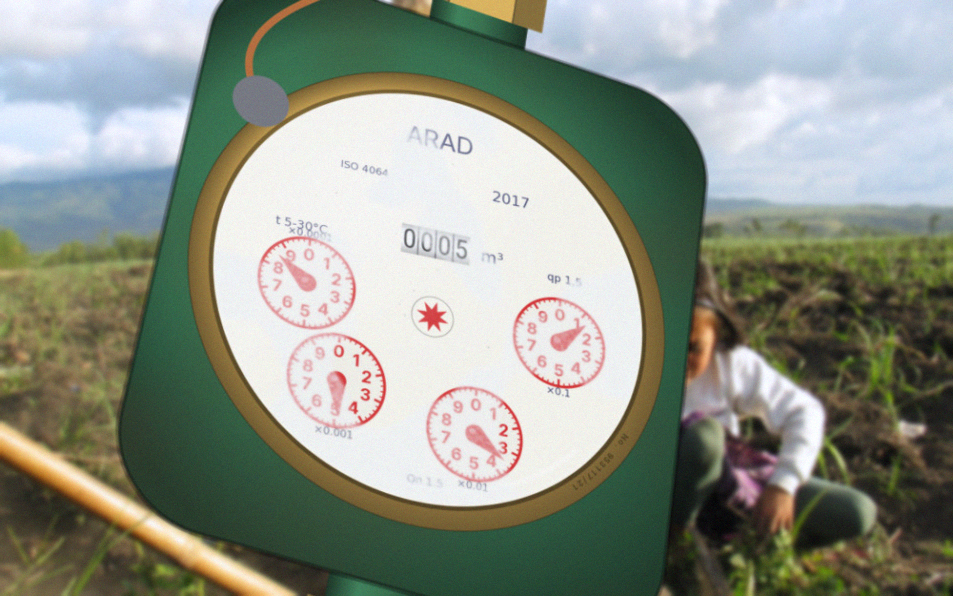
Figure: 5.1348 m³
